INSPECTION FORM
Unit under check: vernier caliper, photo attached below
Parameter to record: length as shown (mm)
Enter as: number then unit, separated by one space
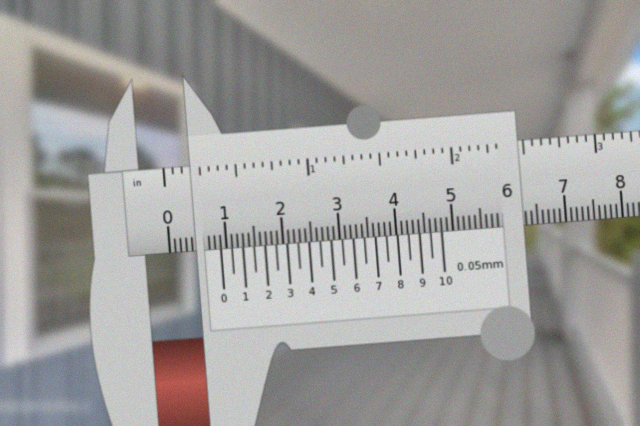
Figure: 9.0 mm
